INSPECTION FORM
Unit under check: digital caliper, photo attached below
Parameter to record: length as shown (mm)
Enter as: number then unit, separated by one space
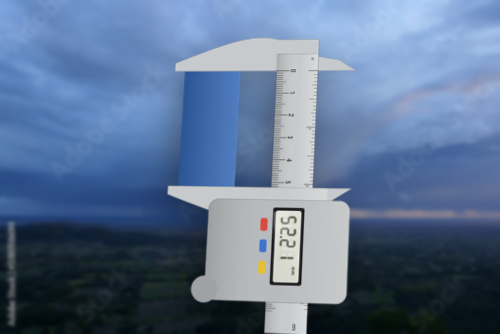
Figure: 52.21 mm
